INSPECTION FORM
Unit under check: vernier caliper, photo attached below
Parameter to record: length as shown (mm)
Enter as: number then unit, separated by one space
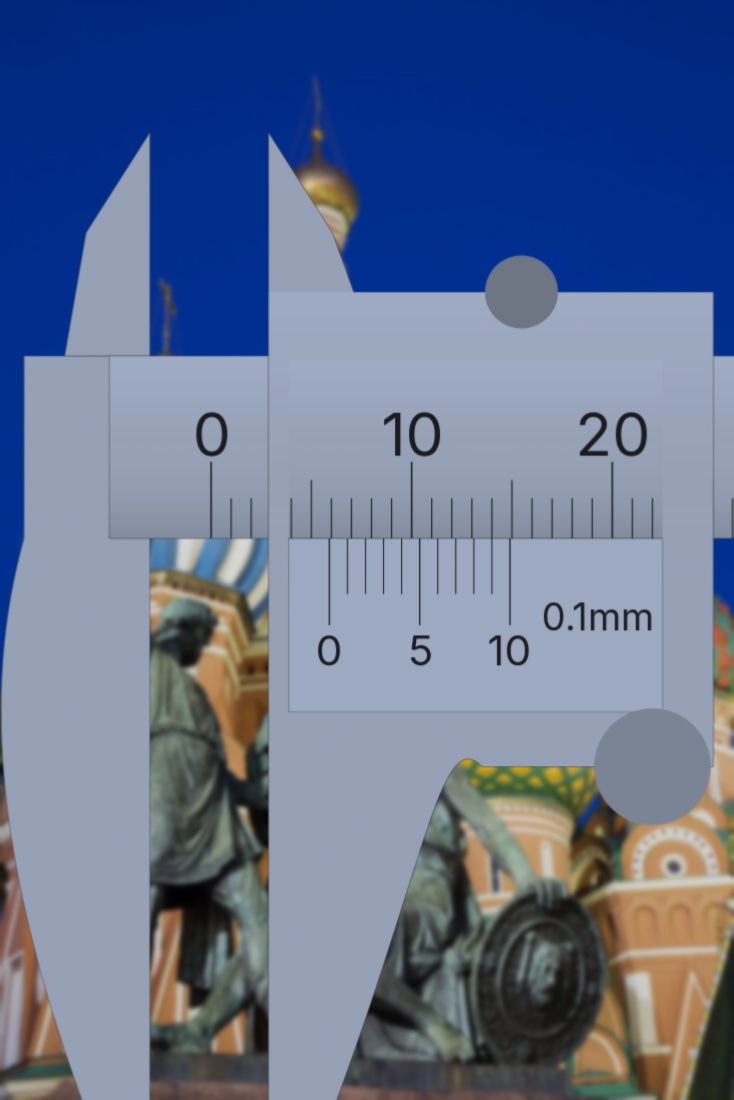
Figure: 5.9 mm
